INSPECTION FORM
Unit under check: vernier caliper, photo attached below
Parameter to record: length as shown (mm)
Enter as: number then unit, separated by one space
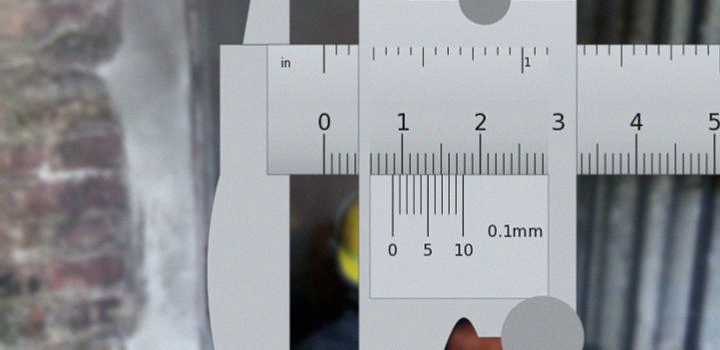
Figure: 8.8 mm
